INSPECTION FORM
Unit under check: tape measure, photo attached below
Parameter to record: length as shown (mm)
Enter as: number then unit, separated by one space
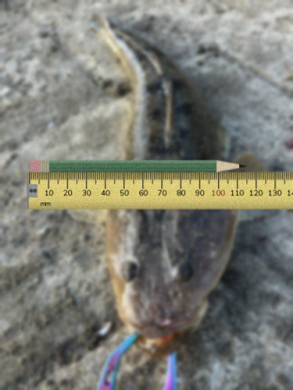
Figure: 115 mm
